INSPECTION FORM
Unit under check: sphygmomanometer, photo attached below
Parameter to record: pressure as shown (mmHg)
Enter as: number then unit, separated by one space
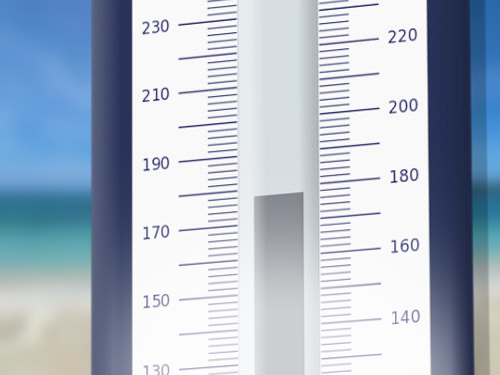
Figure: 178 mmHg
